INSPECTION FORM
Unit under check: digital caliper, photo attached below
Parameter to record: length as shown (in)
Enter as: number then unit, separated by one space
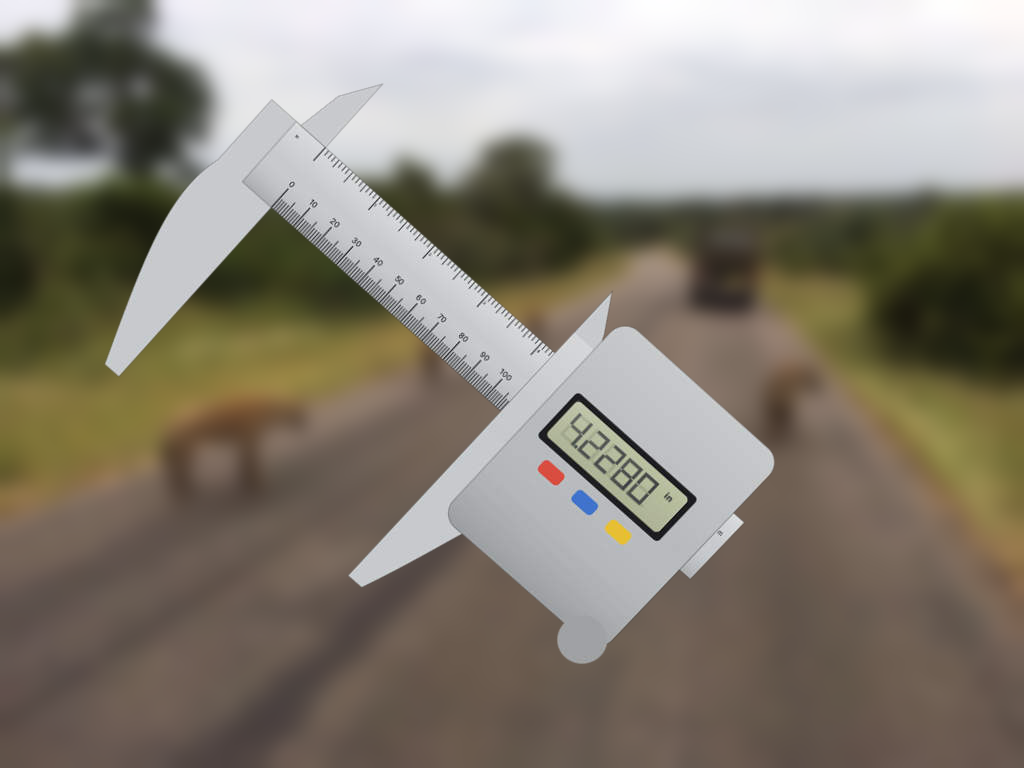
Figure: 4.2280 in
